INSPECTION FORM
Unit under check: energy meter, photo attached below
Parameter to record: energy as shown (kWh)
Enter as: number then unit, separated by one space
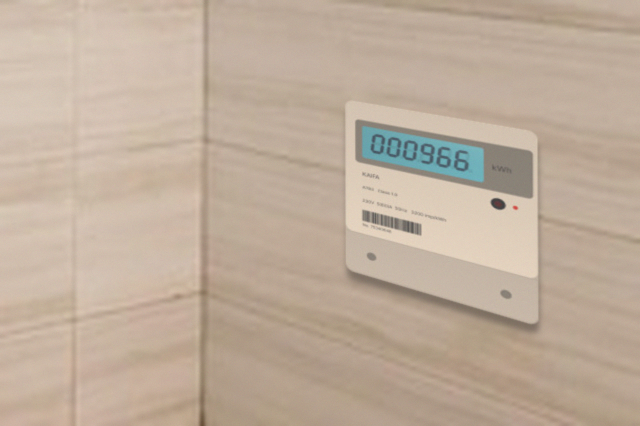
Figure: 966 kWh
